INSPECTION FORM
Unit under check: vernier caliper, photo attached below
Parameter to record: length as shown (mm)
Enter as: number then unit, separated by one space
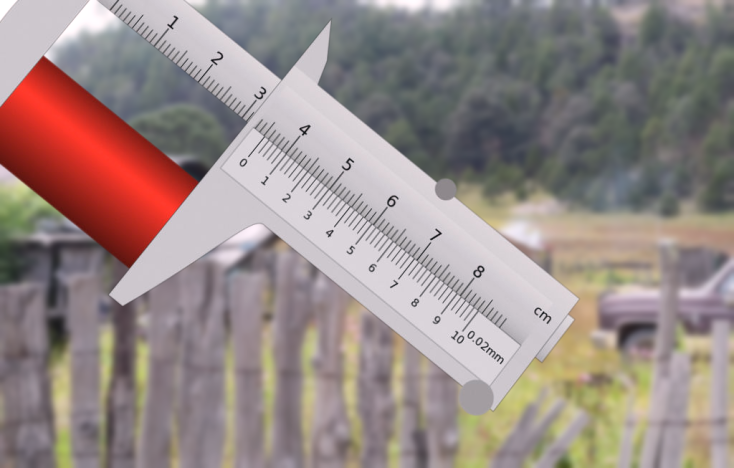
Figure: 35.2 mm
